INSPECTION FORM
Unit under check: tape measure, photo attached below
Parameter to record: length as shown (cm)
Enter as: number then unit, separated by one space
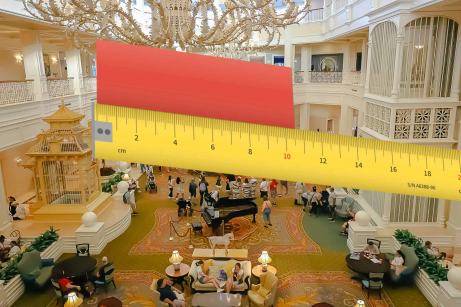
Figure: 10.5 cm
